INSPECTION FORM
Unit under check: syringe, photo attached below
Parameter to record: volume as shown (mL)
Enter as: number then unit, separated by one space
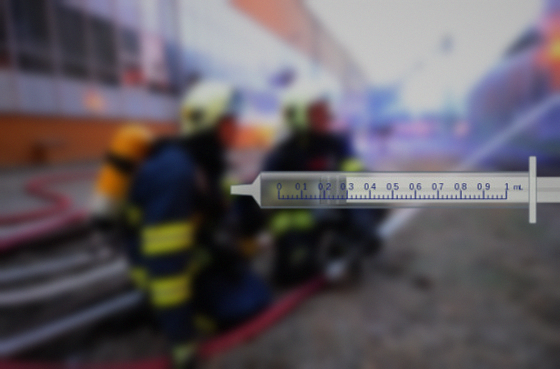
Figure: 0.18 mL
